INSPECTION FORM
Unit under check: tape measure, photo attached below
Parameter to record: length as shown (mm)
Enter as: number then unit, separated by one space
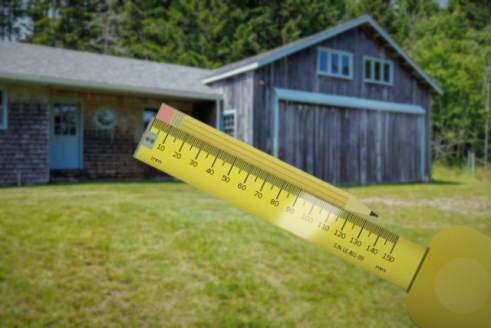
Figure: 135 mm
